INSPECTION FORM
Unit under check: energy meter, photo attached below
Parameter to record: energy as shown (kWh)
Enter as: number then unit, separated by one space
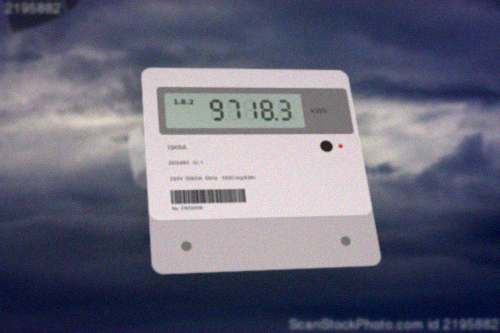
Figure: 9718.3 kWh
